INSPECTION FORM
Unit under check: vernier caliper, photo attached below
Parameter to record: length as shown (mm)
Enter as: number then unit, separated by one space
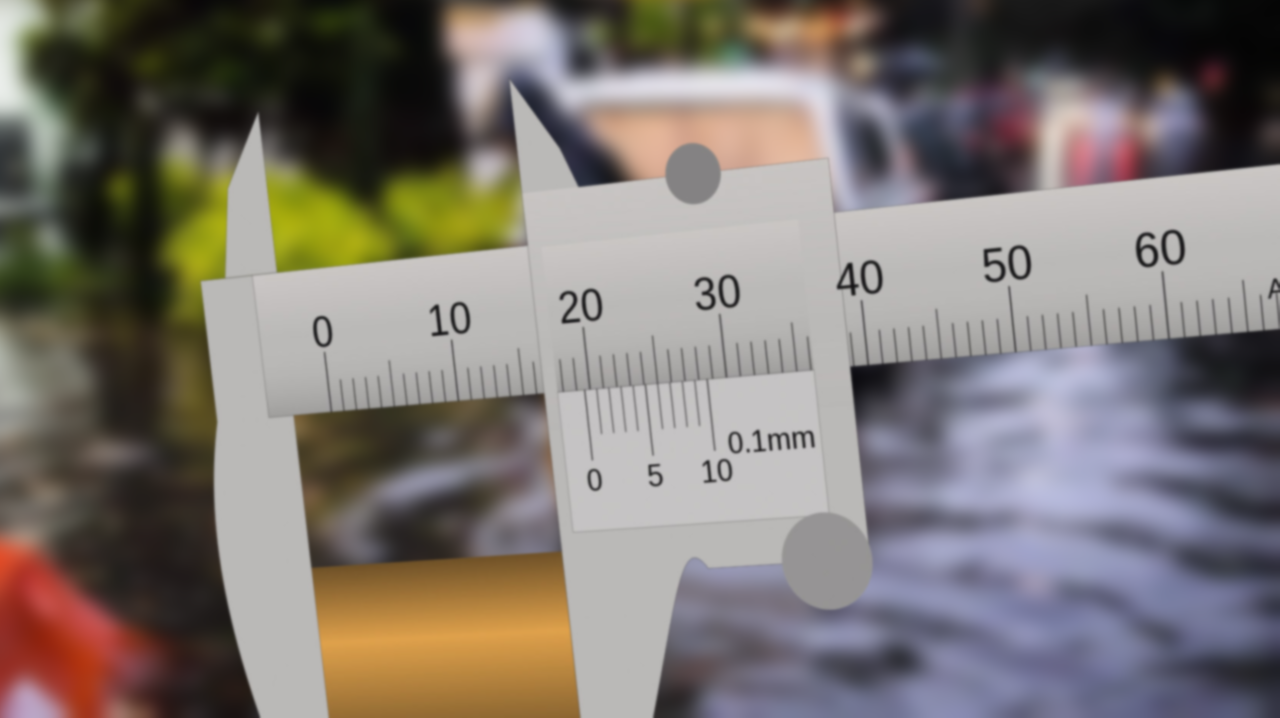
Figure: 19.6 mm
